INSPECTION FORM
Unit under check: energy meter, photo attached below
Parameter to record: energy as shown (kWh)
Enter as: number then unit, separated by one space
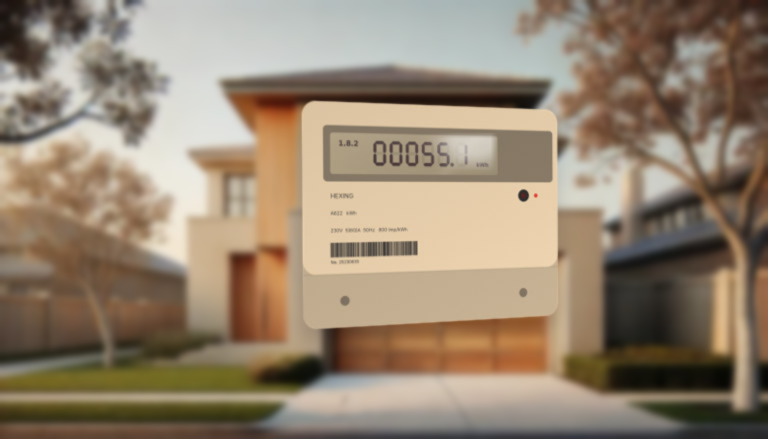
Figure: 55.1 kWh
